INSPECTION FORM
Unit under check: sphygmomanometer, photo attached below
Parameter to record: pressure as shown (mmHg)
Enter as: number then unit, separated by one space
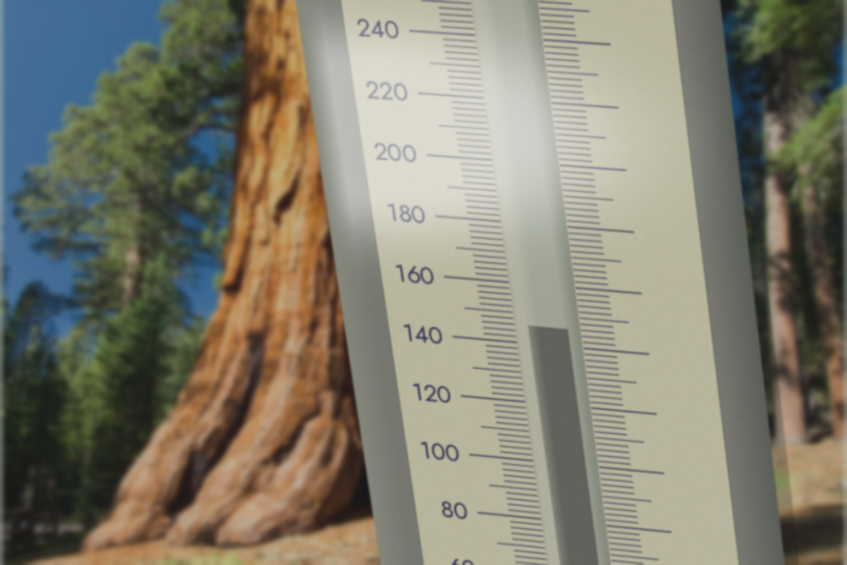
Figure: 146 mmHg
